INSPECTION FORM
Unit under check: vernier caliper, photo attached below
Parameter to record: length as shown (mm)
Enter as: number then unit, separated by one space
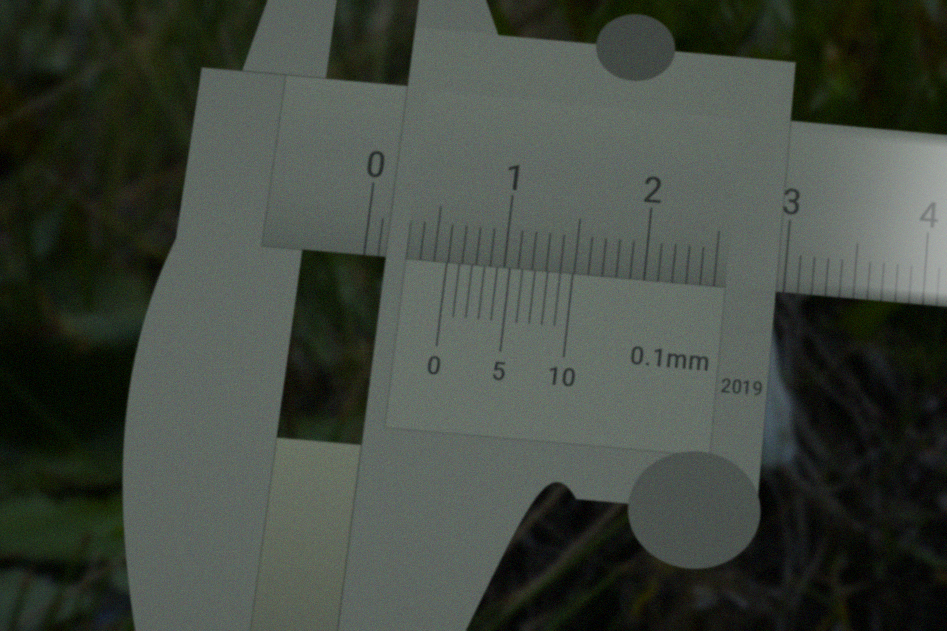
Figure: 5.9 mm
